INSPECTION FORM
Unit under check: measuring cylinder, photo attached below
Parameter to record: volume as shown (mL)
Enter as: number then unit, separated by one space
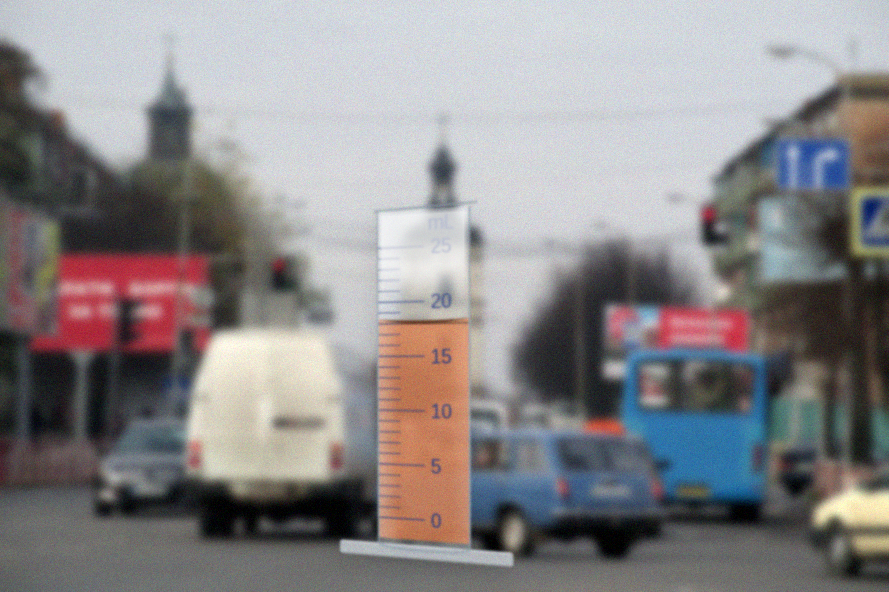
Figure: 18 mL
